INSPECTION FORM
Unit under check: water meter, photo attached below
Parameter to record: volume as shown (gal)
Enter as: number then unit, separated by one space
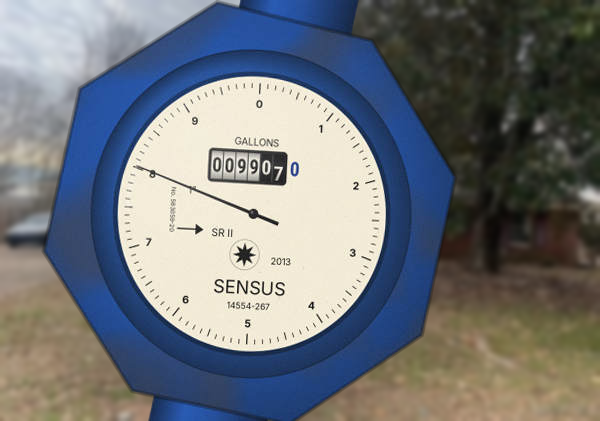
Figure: 99068.0 gal
